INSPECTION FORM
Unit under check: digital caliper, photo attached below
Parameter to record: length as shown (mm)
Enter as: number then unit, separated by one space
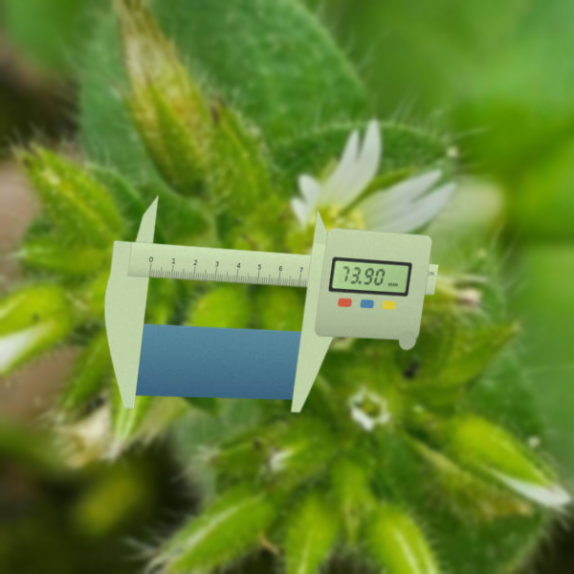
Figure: 73.90 mm
